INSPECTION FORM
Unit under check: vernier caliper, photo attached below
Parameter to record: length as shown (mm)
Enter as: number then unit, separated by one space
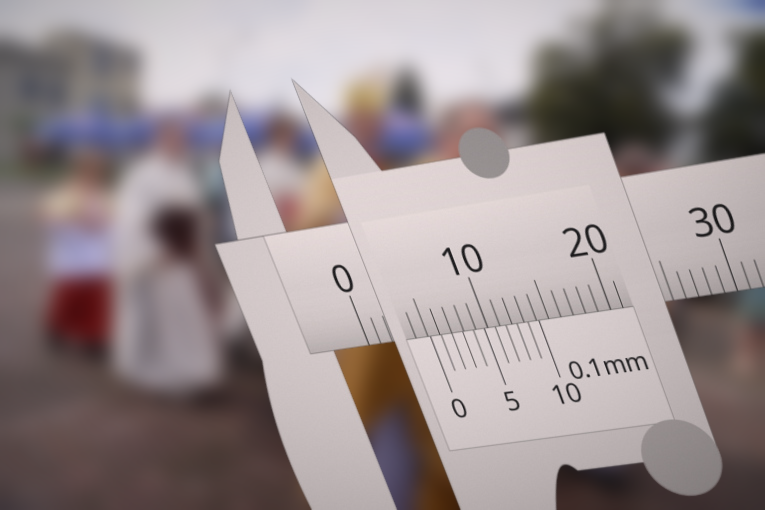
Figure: 5.2 mm
